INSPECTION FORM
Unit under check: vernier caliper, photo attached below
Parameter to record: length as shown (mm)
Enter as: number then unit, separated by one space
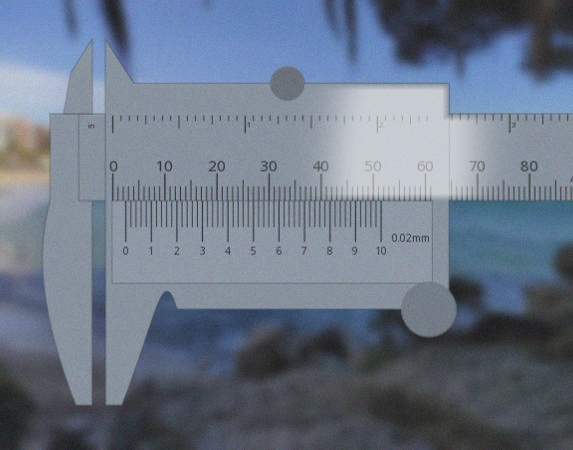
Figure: 2.5 mm
